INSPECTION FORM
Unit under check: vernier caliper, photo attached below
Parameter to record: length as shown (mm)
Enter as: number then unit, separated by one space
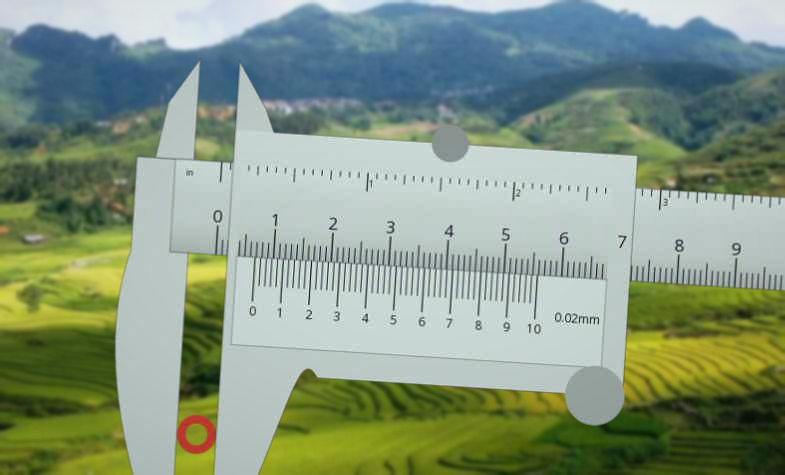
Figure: 6.8 mm
